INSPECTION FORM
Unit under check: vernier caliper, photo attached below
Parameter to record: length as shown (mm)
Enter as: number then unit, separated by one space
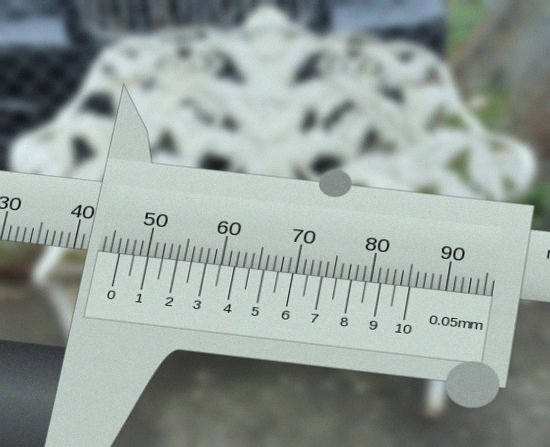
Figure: 46.2 mm
